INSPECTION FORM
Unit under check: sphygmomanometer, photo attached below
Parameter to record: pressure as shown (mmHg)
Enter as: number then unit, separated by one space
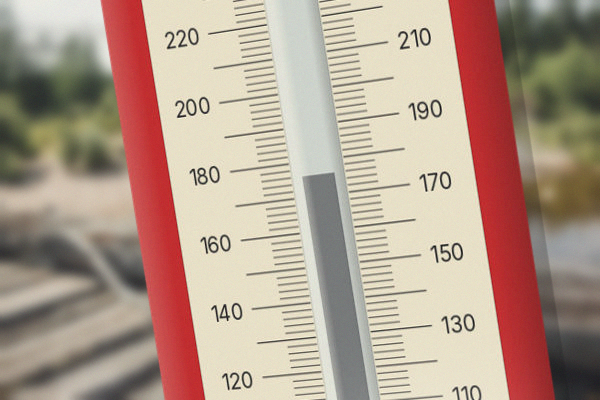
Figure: 176 mmHg
